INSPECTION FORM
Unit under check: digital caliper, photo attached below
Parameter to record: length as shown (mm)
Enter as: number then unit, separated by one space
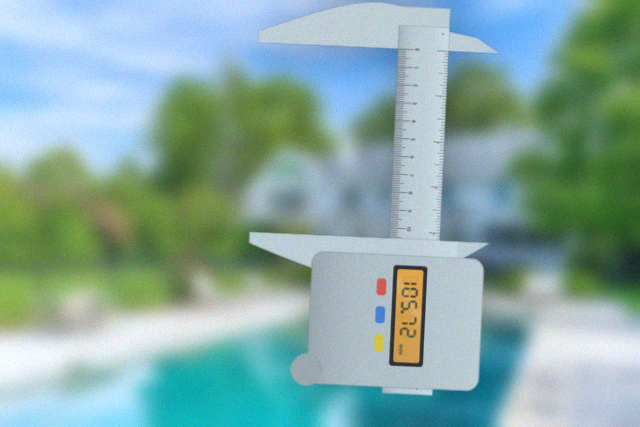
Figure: 105.72 mm
